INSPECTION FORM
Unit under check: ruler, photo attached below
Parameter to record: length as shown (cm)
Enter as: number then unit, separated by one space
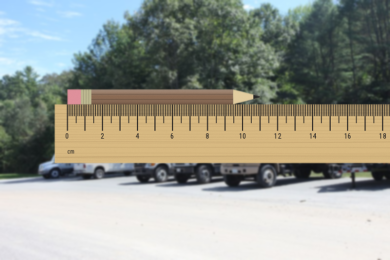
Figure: 11 cm
